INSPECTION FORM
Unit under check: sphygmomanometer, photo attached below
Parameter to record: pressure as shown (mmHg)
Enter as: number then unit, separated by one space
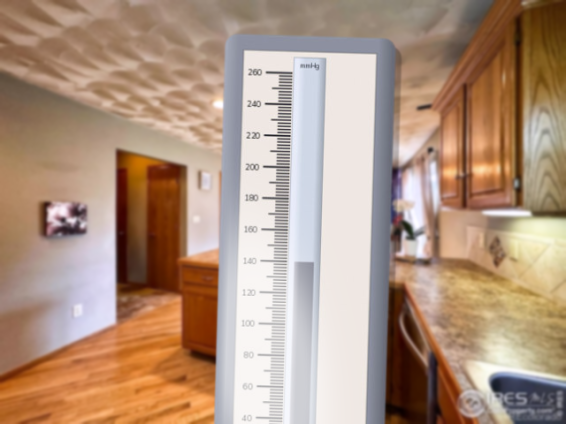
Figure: 140 mmHg
